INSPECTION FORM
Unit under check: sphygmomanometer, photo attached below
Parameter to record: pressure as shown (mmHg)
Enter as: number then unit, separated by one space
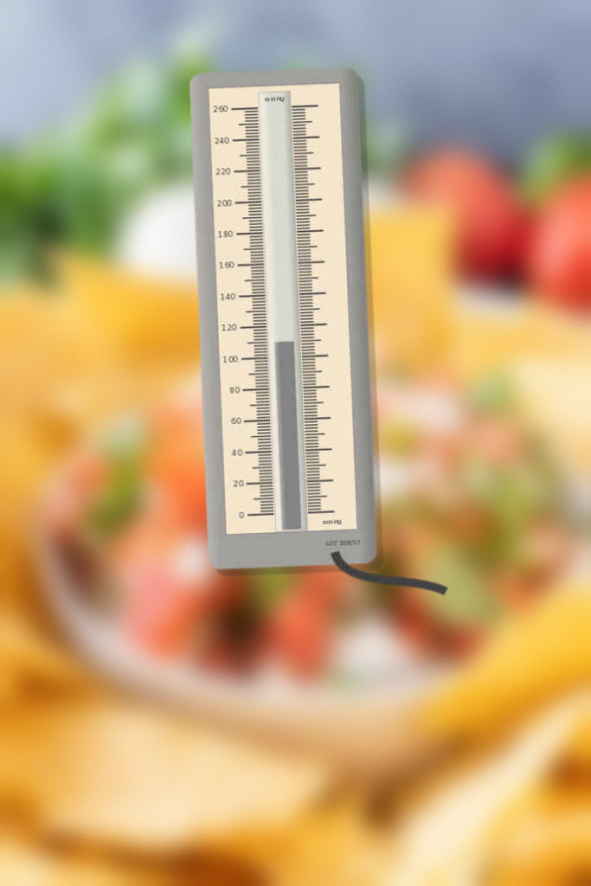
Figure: 110 mmHg
